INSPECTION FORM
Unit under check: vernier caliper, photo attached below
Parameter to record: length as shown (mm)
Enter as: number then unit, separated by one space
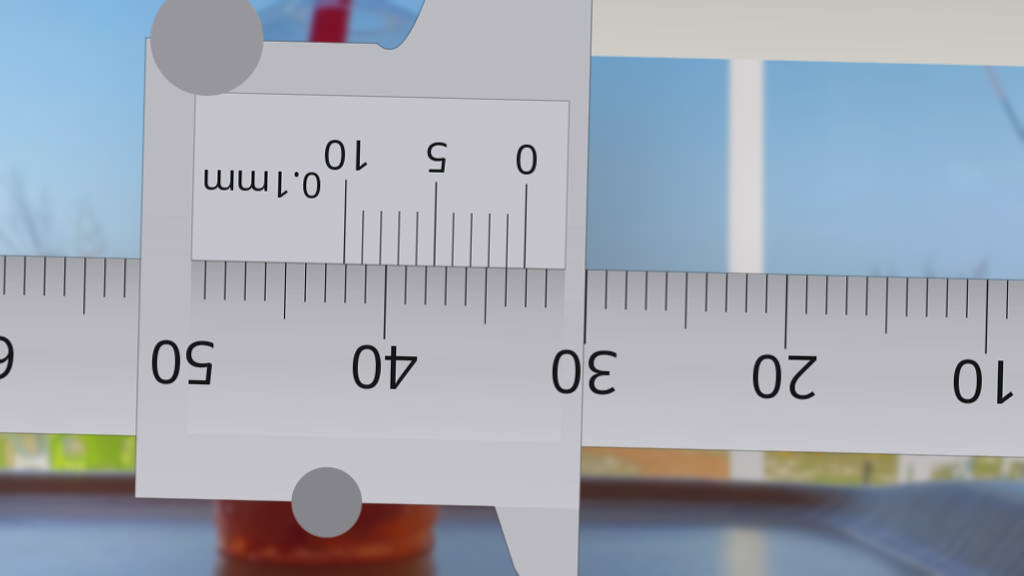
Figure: 33.1 mm
